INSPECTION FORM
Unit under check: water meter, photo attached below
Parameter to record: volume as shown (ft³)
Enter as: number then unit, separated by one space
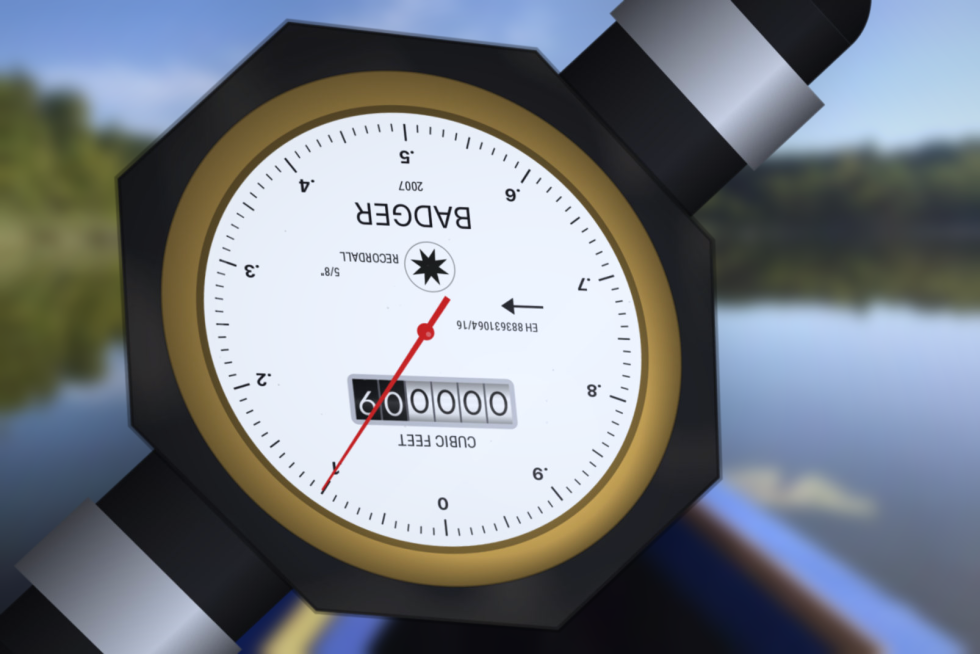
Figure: 9.10 ft³
